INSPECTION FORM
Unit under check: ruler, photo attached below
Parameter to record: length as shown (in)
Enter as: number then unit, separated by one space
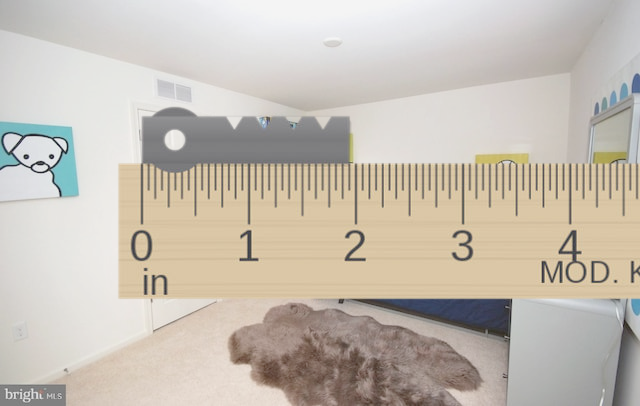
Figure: 1.9375 in
